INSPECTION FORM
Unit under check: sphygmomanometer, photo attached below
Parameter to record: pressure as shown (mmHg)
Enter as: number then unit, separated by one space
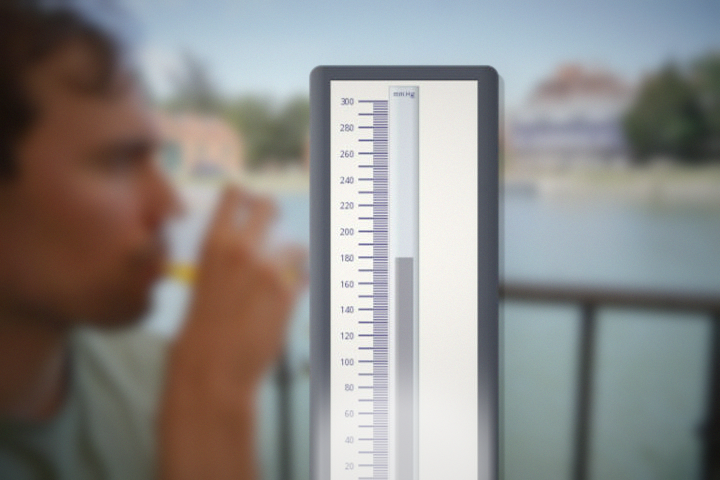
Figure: 180 mmHg
